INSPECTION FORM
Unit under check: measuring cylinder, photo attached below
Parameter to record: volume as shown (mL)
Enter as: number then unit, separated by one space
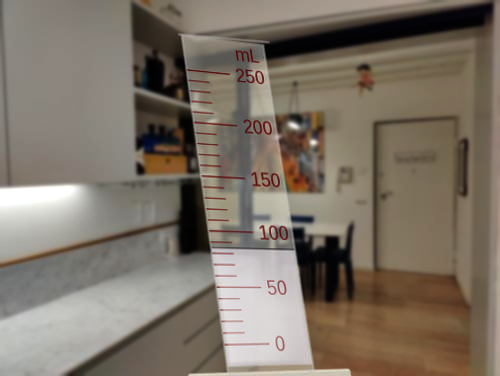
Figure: 85 mL
